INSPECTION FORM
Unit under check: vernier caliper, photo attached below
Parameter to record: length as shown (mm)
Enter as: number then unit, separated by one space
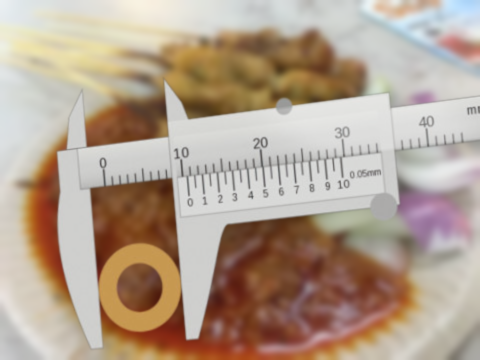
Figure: 10.6 mm
